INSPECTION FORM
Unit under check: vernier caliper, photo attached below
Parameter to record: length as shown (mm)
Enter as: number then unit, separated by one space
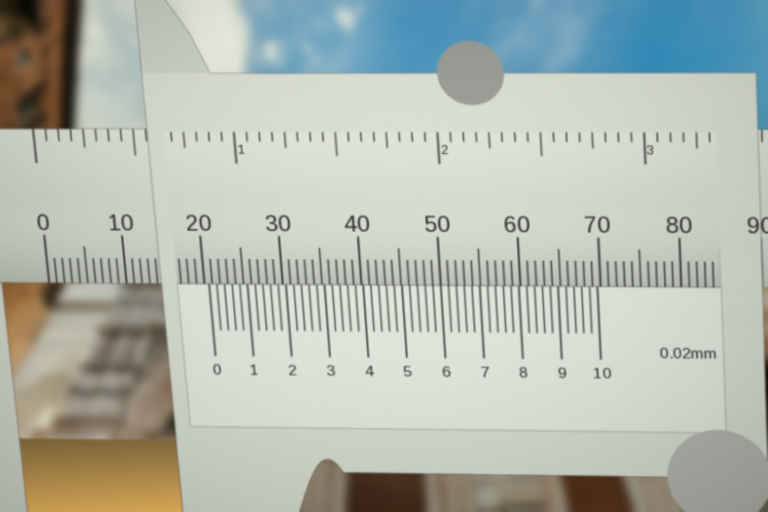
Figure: 20.6 mm
